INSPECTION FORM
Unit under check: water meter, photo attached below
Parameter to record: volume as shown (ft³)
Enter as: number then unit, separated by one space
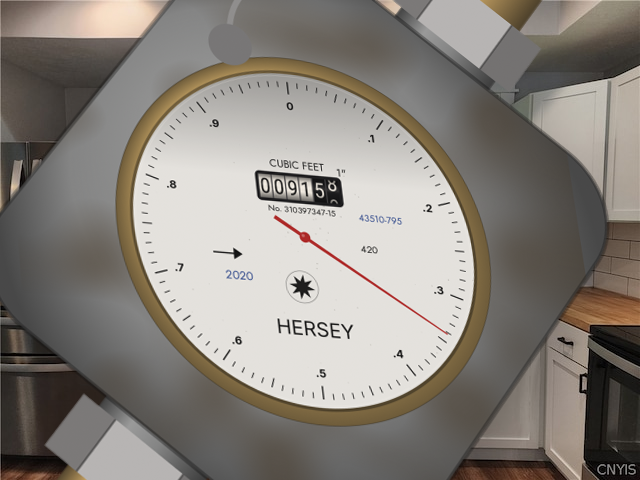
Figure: 9158.34 ft³
